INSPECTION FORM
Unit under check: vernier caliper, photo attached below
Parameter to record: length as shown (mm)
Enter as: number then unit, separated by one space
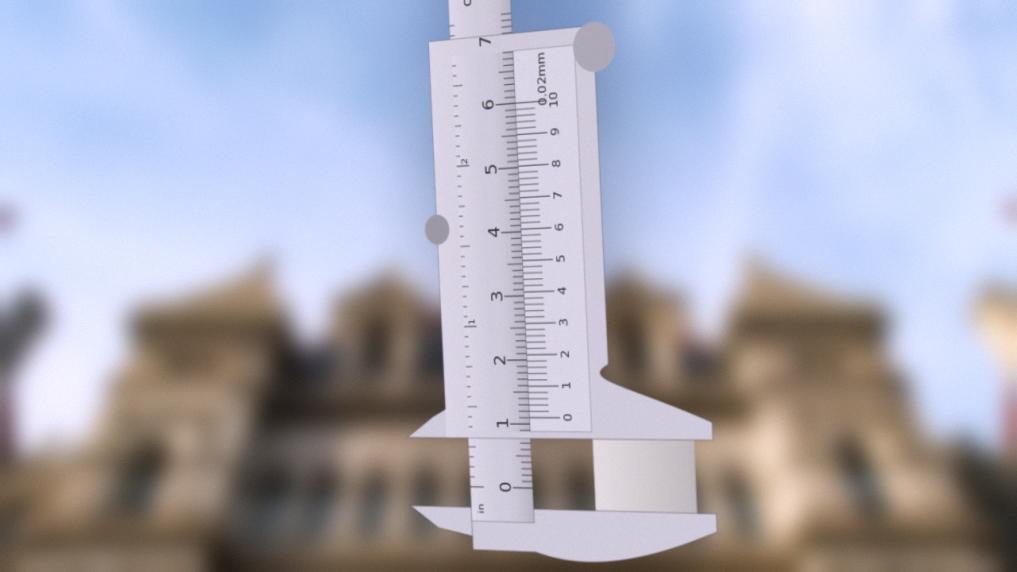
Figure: 11.0 mm
